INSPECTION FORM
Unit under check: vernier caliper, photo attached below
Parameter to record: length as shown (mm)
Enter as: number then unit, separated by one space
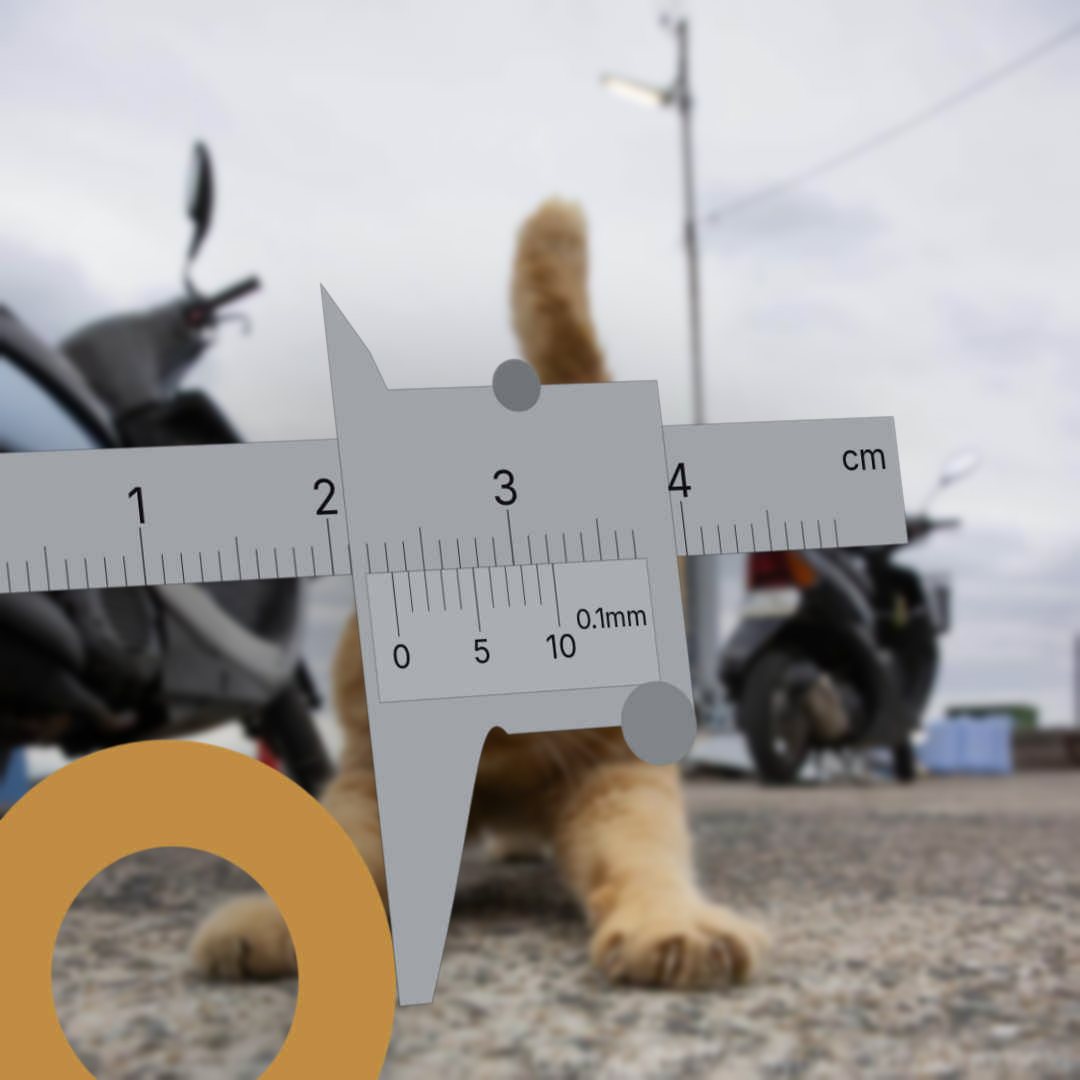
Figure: 23.2 mm
